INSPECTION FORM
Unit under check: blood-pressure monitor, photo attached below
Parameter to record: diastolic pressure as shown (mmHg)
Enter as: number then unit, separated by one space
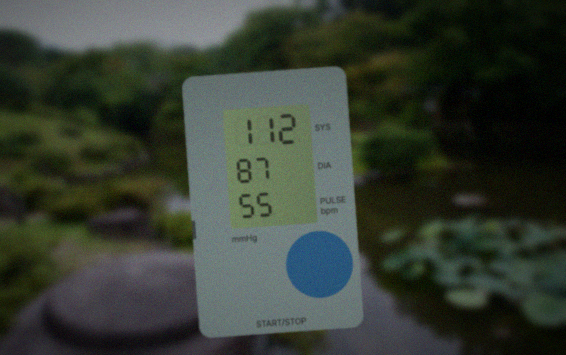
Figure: 87 mmHg
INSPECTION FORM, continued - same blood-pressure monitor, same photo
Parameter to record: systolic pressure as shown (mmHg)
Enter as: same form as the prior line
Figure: 112 mmHg
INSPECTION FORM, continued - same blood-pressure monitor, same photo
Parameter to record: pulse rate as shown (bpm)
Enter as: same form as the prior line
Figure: 55 bpm
